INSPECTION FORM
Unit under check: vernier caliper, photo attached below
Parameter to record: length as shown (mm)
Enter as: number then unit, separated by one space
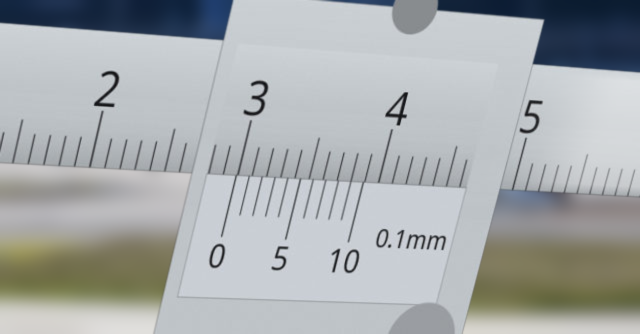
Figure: 29.9 mm
